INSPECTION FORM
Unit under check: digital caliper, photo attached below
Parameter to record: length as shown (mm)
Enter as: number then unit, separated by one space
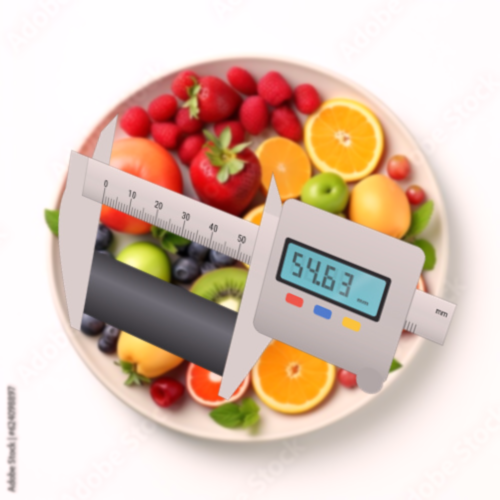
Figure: 54.63 mm
